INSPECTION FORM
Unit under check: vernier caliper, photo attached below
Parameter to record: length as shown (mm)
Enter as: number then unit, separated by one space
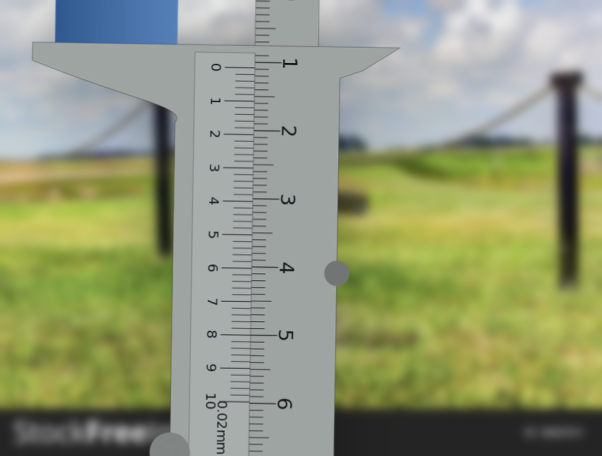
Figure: 10.8 mm
